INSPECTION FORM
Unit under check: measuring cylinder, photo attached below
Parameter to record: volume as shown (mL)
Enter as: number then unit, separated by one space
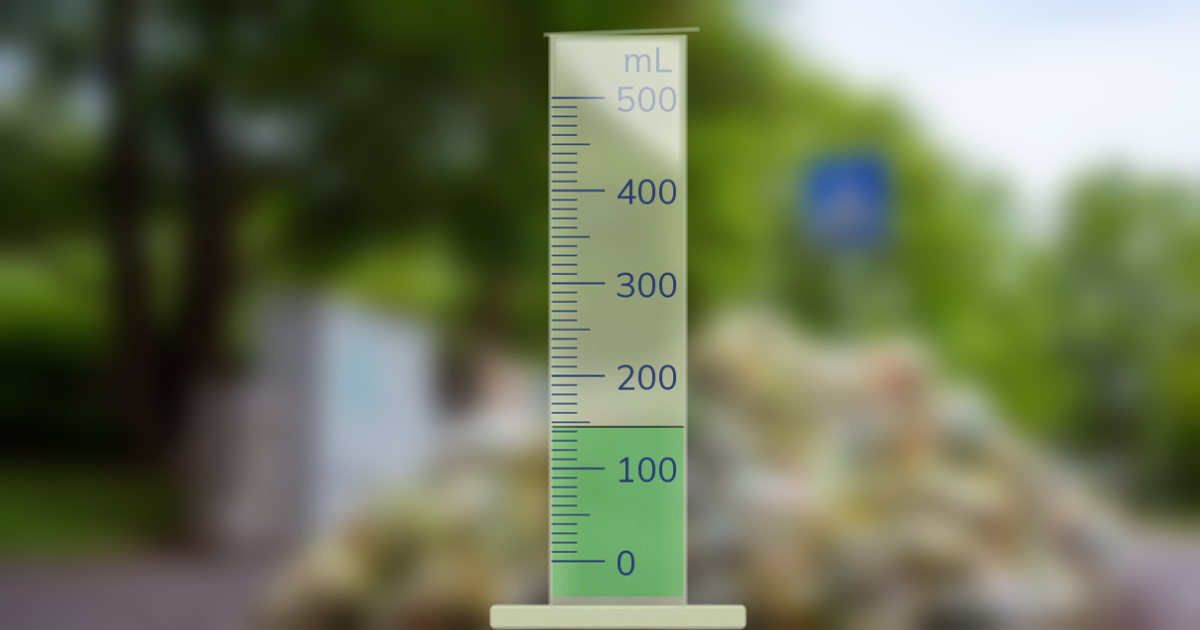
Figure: 145 mL
